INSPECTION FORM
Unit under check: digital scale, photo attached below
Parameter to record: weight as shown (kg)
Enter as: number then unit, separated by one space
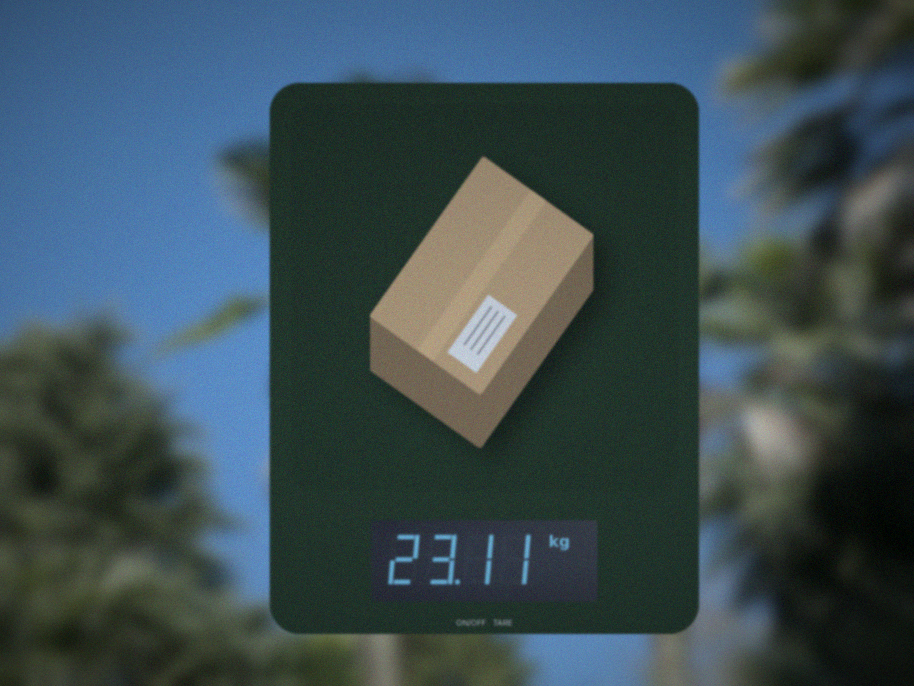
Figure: 23.11 kg
